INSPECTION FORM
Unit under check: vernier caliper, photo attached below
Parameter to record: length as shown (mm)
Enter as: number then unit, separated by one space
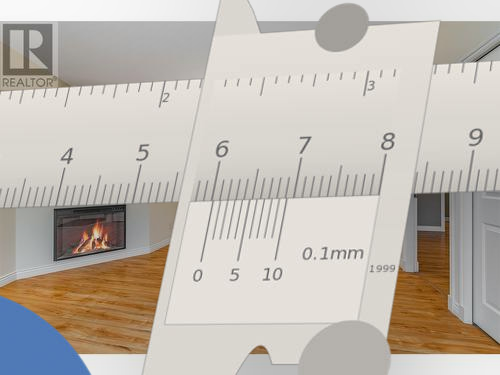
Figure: 60.2 mm
